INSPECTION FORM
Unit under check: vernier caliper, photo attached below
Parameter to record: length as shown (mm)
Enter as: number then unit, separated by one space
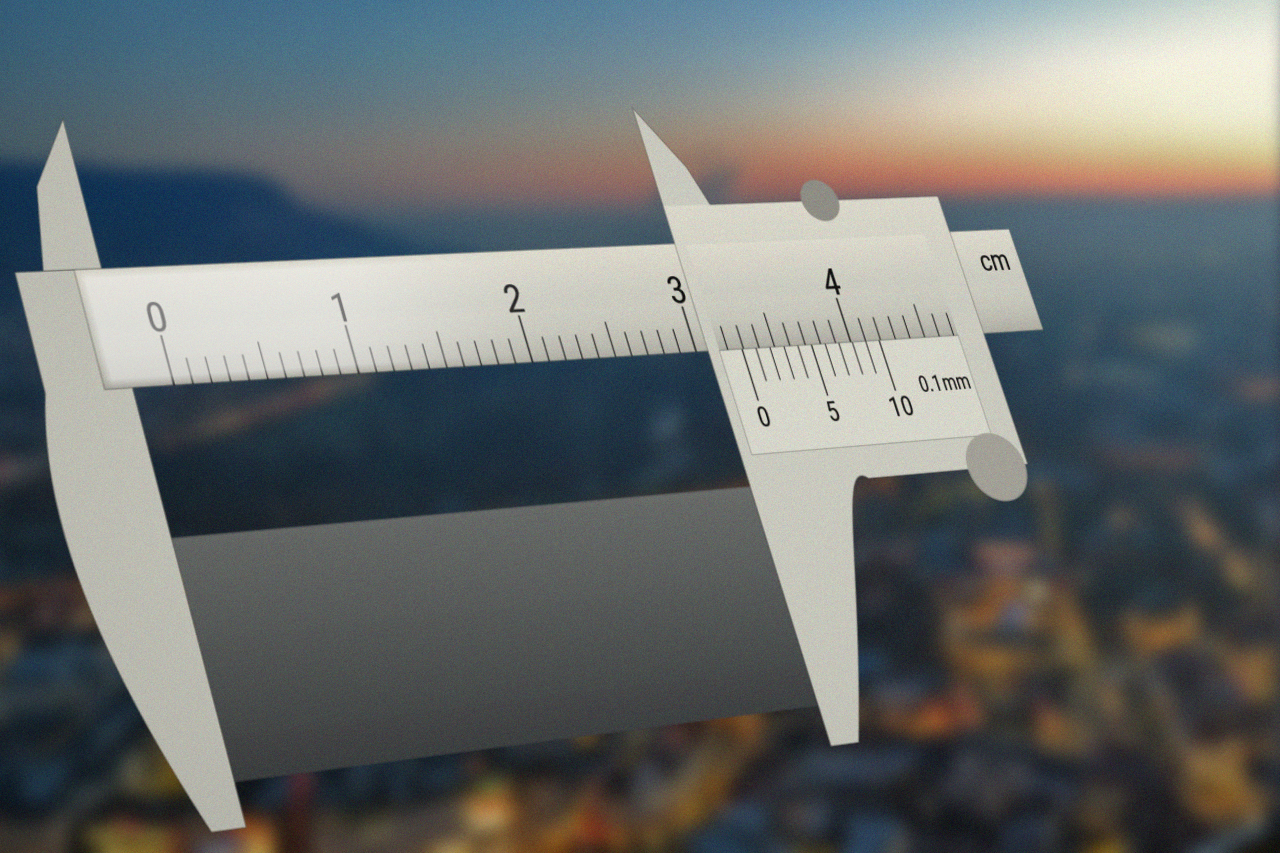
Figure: 32.9 mm
